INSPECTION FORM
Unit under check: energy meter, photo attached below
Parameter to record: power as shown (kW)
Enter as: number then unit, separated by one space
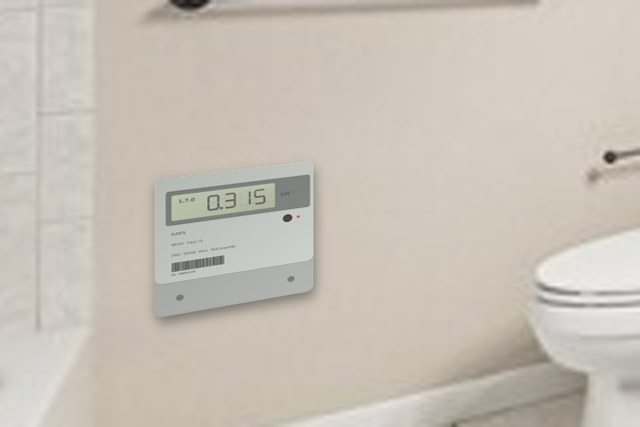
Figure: 0.315 kW
